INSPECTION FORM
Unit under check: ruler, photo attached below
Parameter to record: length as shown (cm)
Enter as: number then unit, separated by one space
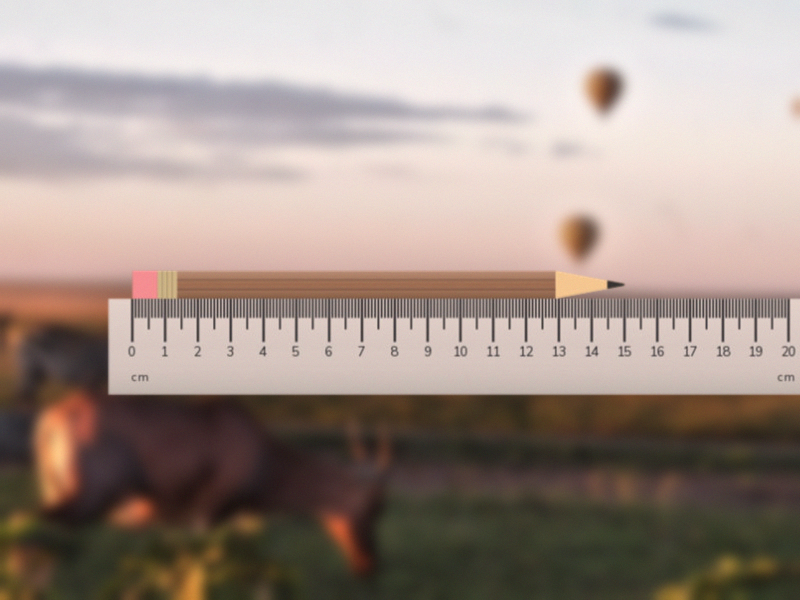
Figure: 15 cm
